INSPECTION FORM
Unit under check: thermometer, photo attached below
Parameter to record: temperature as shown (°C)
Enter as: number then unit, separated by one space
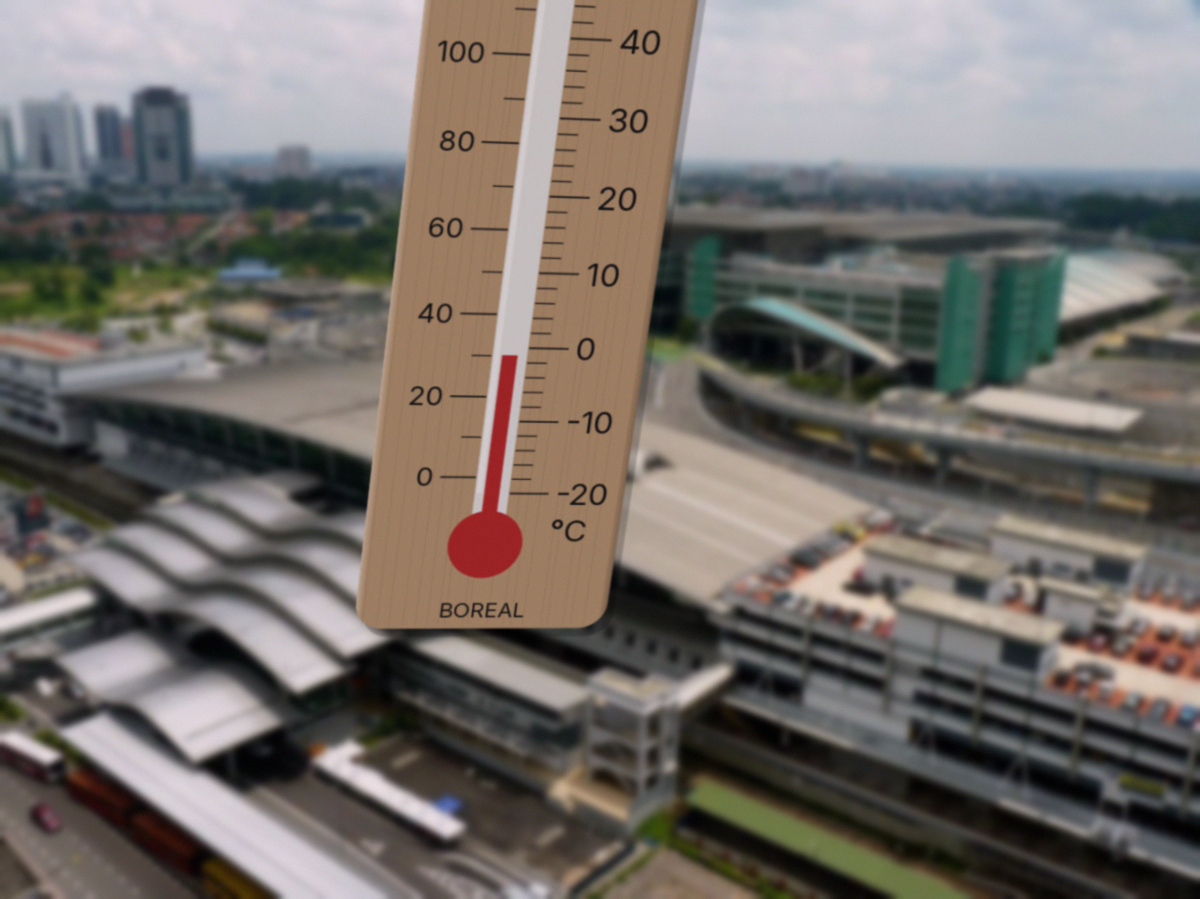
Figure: -1 °C
